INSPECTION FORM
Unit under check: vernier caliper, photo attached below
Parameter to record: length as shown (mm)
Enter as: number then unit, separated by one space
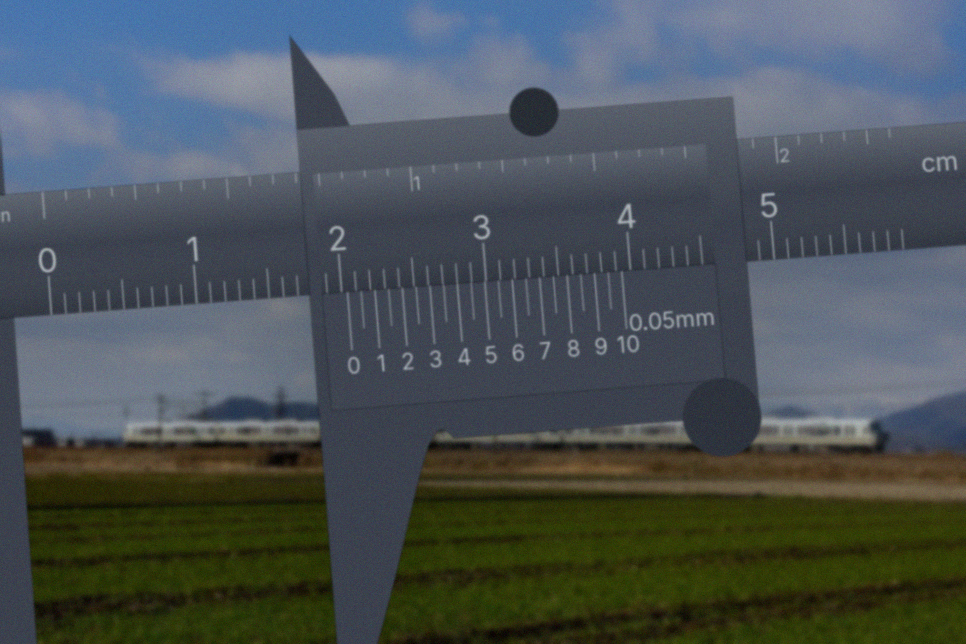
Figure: 20.4 mm
